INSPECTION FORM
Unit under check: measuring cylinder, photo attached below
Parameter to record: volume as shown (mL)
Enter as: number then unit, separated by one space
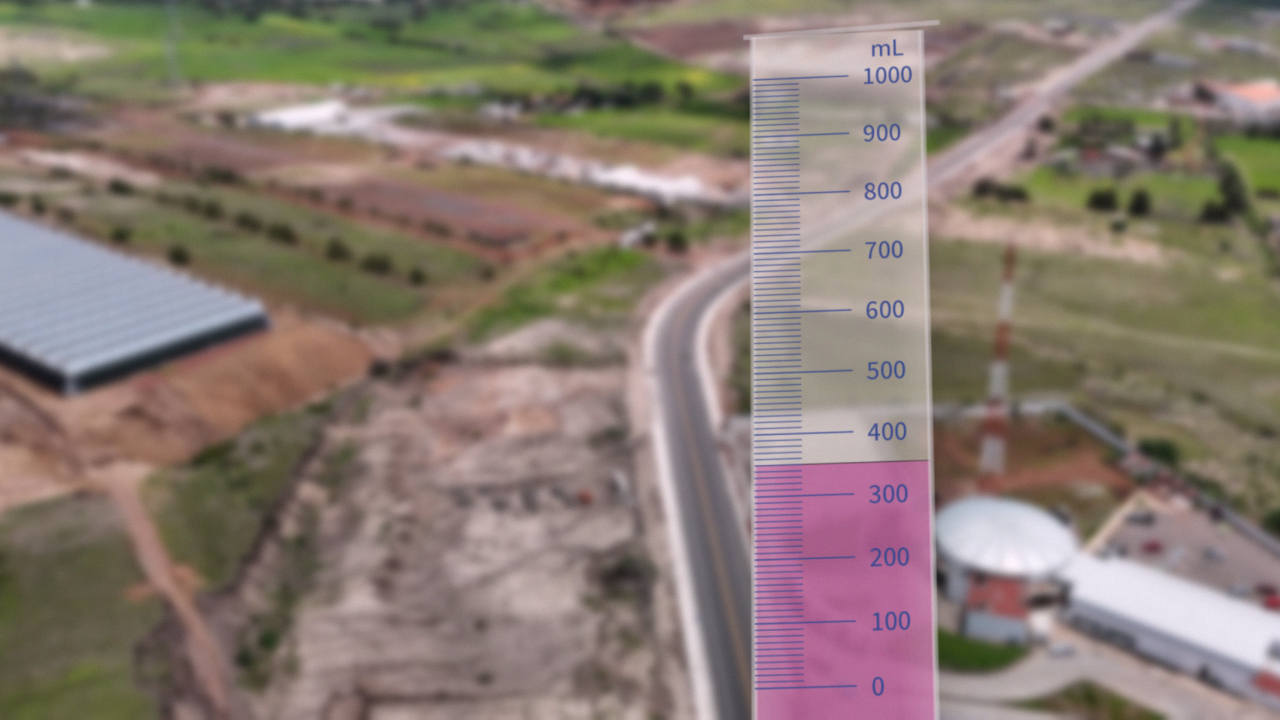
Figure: 350 mL
